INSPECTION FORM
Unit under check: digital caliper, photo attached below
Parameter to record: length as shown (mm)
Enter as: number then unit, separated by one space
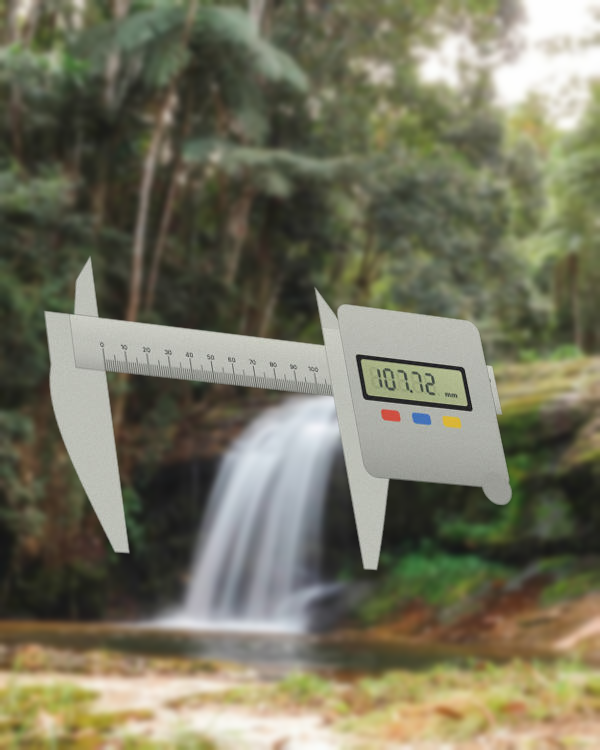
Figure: 107.72 mm
